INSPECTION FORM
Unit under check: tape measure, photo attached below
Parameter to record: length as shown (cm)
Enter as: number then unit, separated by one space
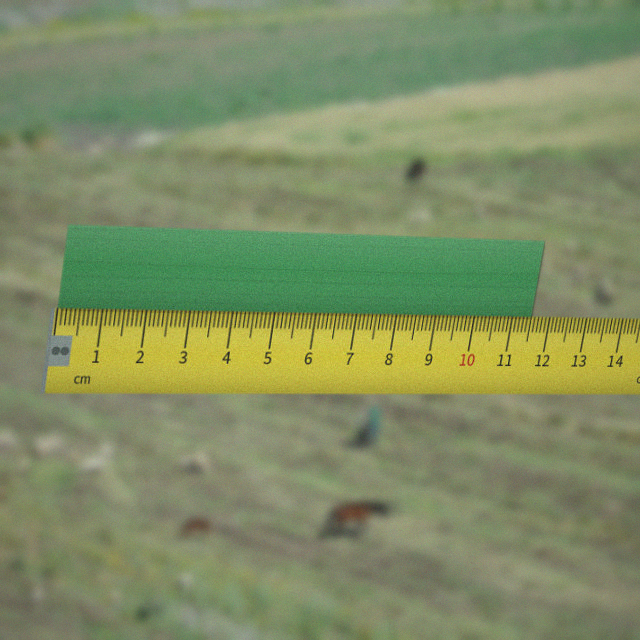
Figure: 11.5 cm
